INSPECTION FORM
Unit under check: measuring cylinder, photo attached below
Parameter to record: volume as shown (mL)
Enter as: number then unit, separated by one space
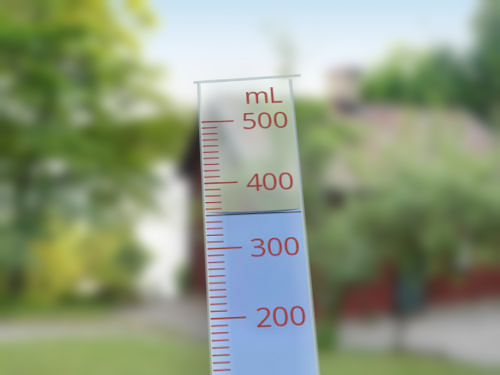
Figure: 350 mL
